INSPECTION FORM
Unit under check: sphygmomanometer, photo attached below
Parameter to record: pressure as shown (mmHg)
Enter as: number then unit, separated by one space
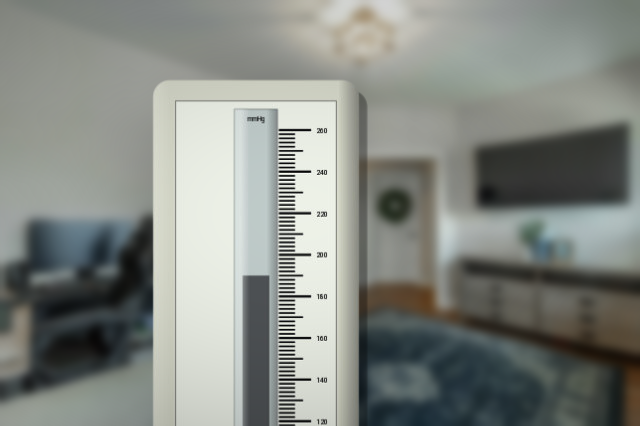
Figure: 190 mmHg
